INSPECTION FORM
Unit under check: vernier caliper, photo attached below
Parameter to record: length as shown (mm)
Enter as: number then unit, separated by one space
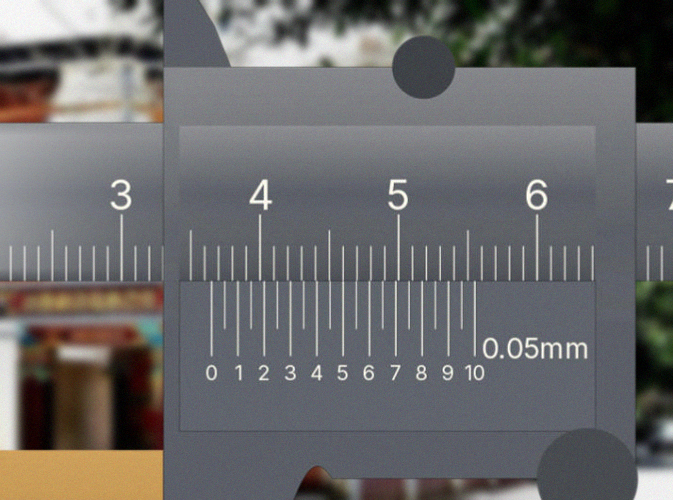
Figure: 36.5 mm
